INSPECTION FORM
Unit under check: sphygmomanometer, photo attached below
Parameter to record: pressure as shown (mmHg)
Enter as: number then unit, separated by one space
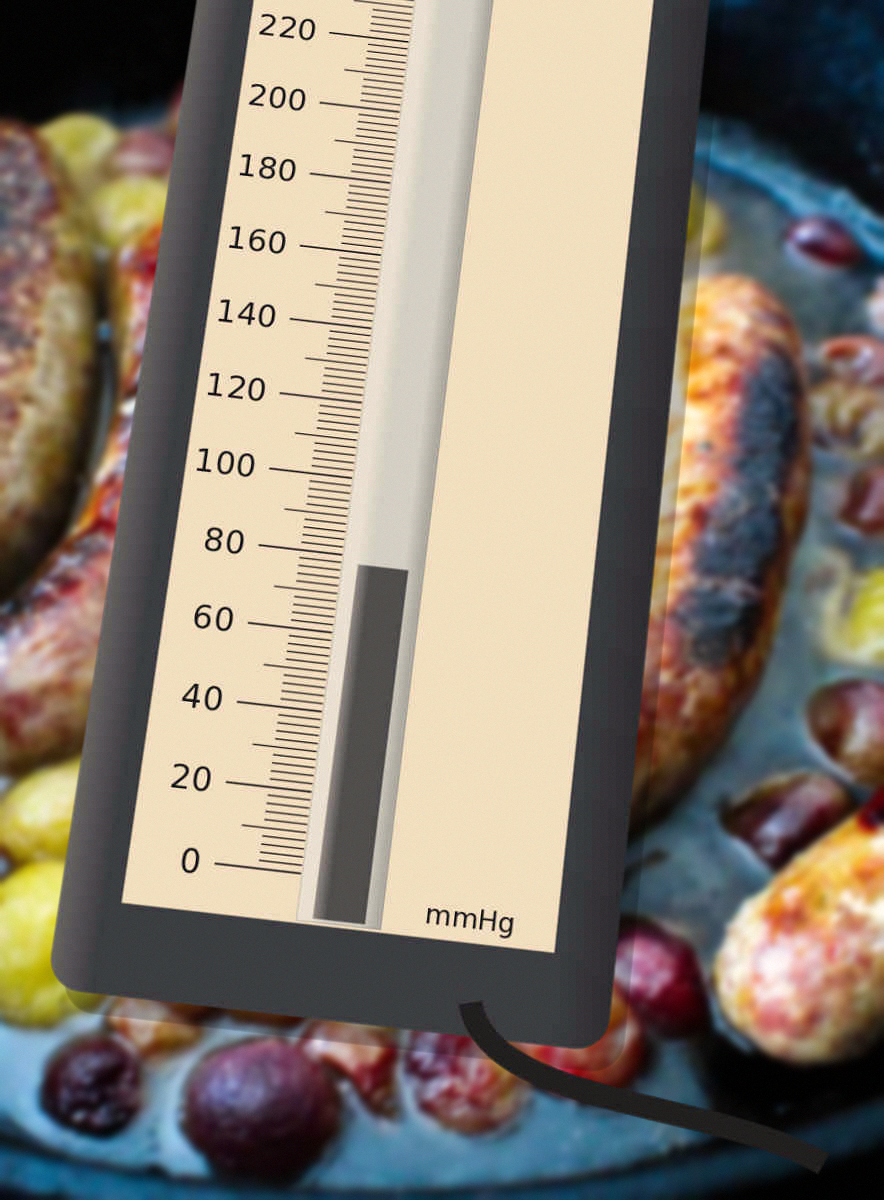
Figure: 78 mmHg
